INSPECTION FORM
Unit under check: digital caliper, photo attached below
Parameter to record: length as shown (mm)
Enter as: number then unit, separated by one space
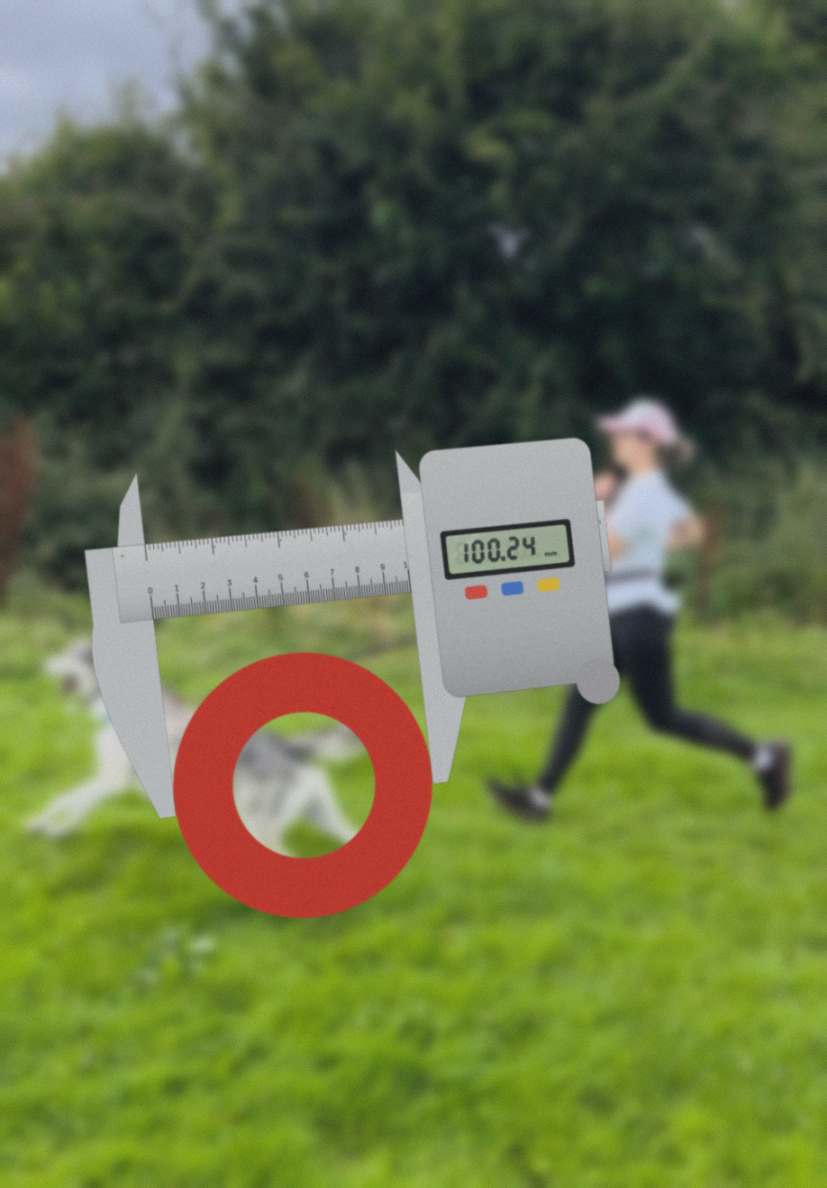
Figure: 100.24 mm
